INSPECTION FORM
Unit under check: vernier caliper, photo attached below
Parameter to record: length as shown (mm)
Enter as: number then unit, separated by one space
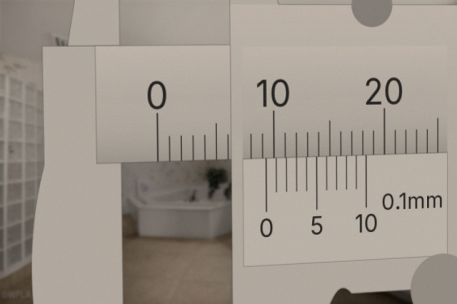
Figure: 9.3 mm
